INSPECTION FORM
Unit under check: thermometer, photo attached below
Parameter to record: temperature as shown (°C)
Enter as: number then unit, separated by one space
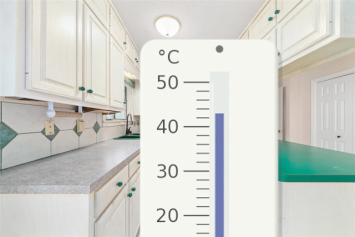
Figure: 43 °C
